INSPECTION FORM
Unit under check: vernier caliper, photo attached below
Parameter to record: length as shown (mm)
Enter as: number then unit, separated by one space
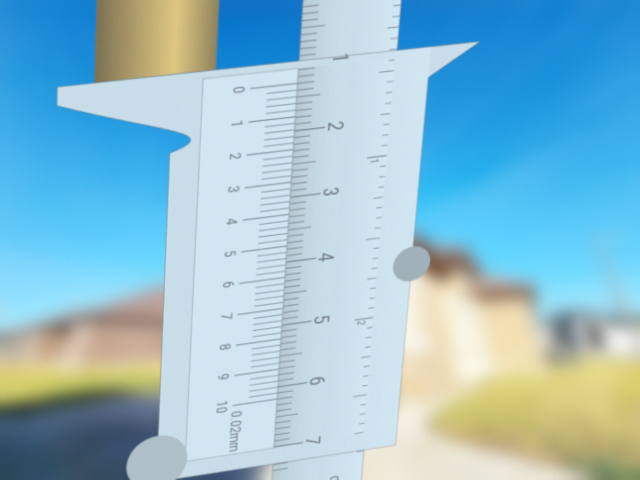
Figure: 13.0 mm
